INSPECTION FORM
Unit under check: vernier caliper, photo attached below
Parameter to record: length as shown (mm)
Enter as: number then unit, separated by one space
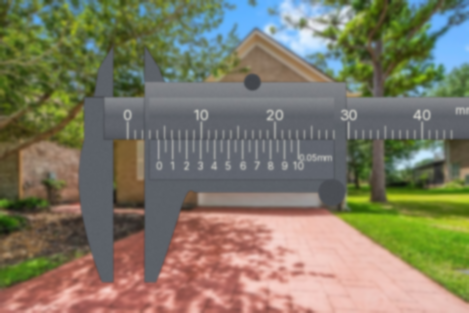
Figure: 4.2 mm
